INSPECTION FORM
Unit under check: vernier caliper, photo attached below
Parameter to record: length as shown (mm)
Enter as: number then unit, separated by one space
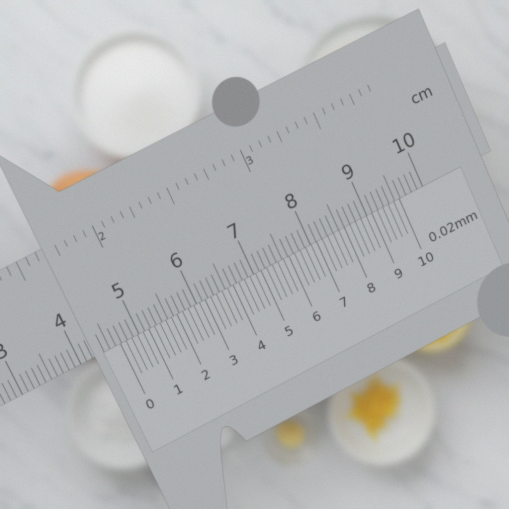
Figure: 46.8 mm
